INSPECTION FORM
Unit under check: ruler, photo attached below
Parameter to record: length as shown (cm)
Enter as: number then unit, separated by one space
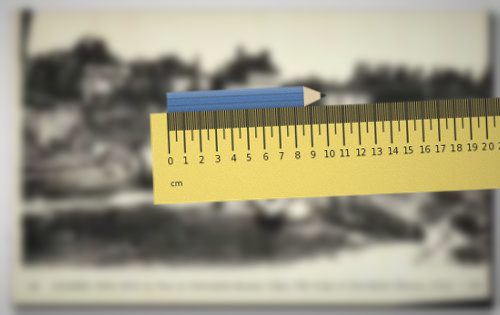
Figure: 10 cm
